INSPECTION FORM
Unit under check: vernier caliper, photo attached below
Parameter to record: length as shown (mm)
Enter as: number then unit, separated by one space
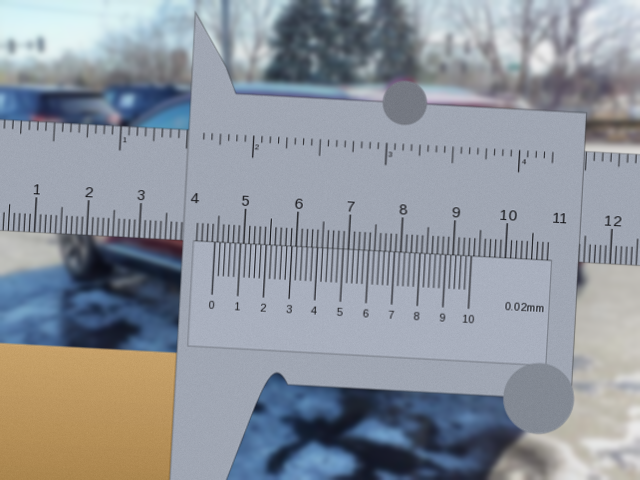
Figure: 44.5 mm
